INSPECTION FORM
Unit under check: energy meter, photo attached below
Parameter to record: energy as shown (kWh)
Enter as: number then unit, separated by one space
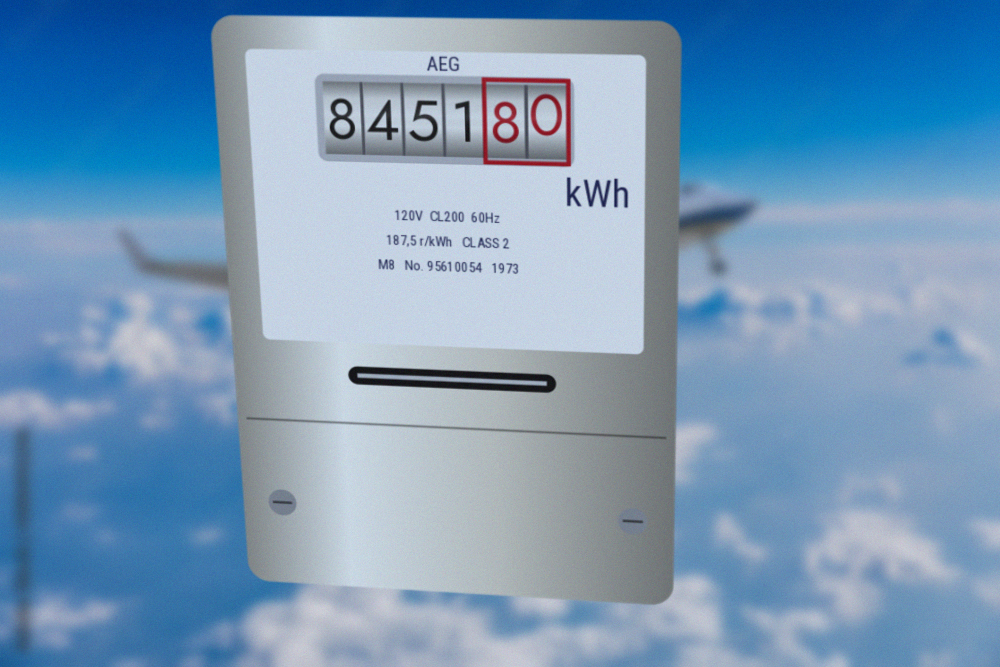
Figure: 8451.80 kWh
